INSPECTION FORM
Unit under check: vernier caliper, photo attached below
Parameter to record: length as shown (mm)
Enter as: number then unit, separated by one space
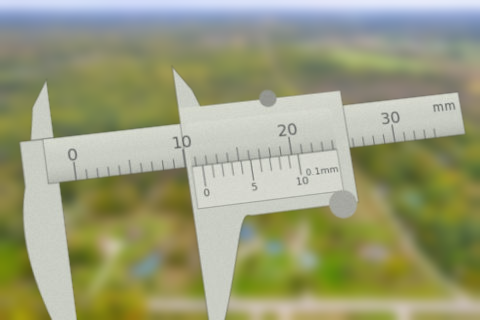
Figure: 11.6 mm
